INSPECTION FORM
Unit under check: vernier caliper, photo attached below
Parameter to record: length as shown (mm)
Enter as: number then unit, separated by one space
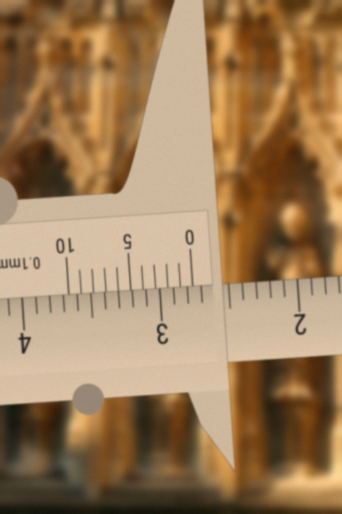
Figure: 27.6 mm
